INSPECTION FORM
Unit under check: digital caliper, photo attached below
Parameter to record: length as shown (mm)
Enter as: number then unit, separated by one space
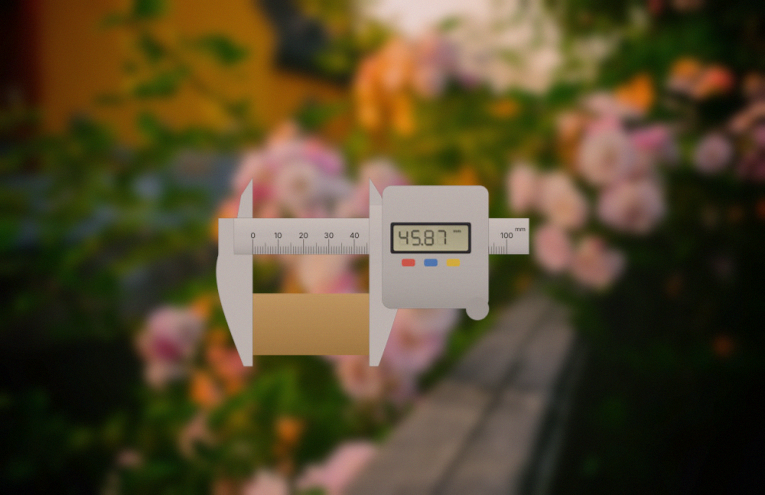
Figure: 45.87 mm
